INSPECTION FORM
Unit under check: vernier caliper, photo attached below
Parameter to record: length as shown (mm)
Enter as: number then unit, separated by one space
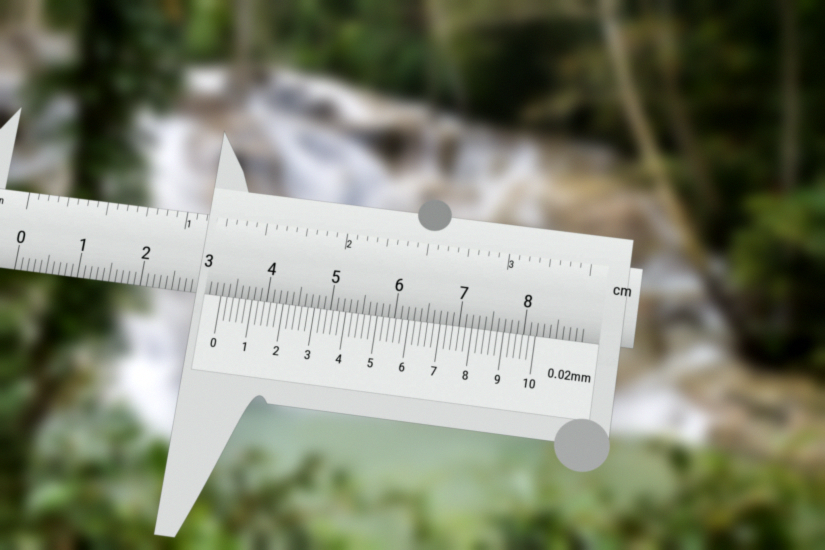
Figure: 32.8 mm
